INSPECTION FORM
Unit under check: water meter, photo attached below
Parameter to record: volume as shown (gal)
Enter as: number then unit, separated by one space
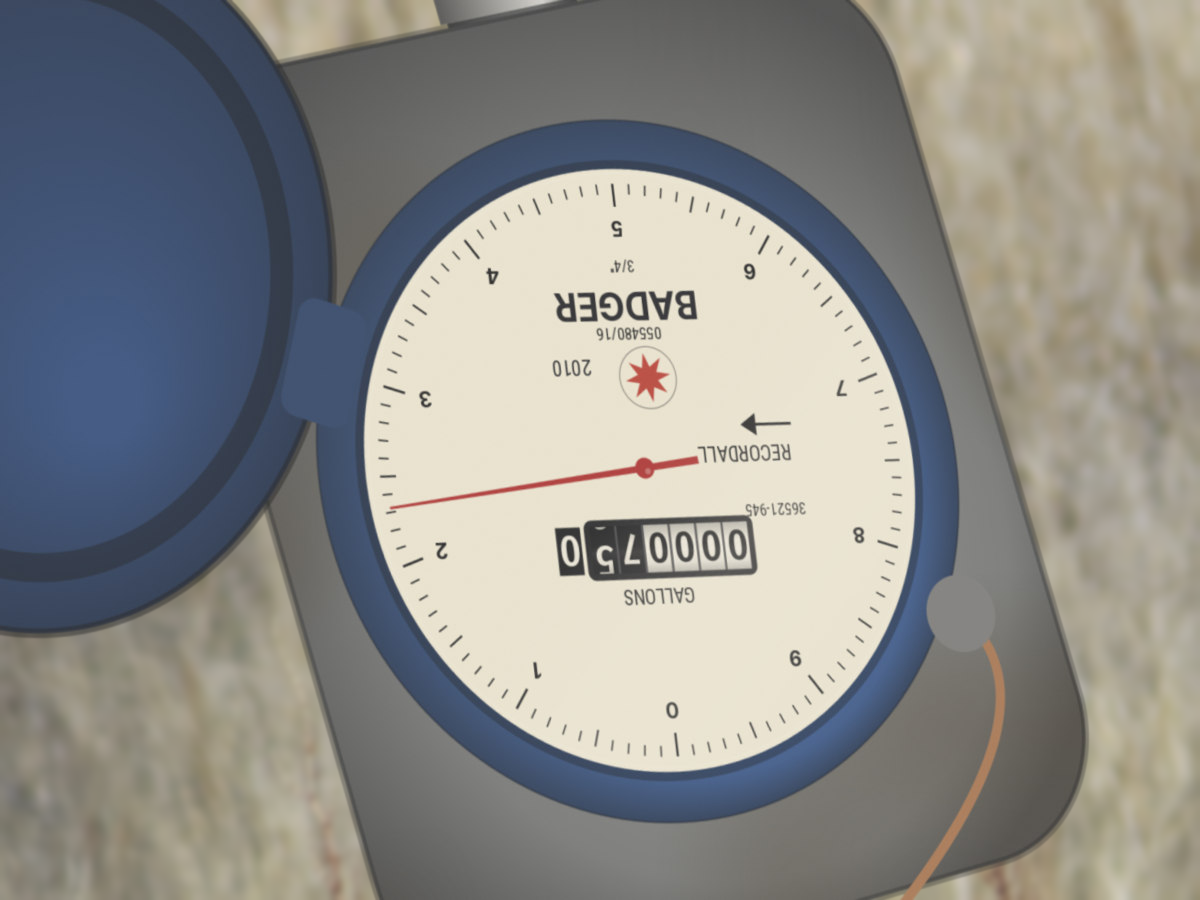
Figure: 752.3 gal
